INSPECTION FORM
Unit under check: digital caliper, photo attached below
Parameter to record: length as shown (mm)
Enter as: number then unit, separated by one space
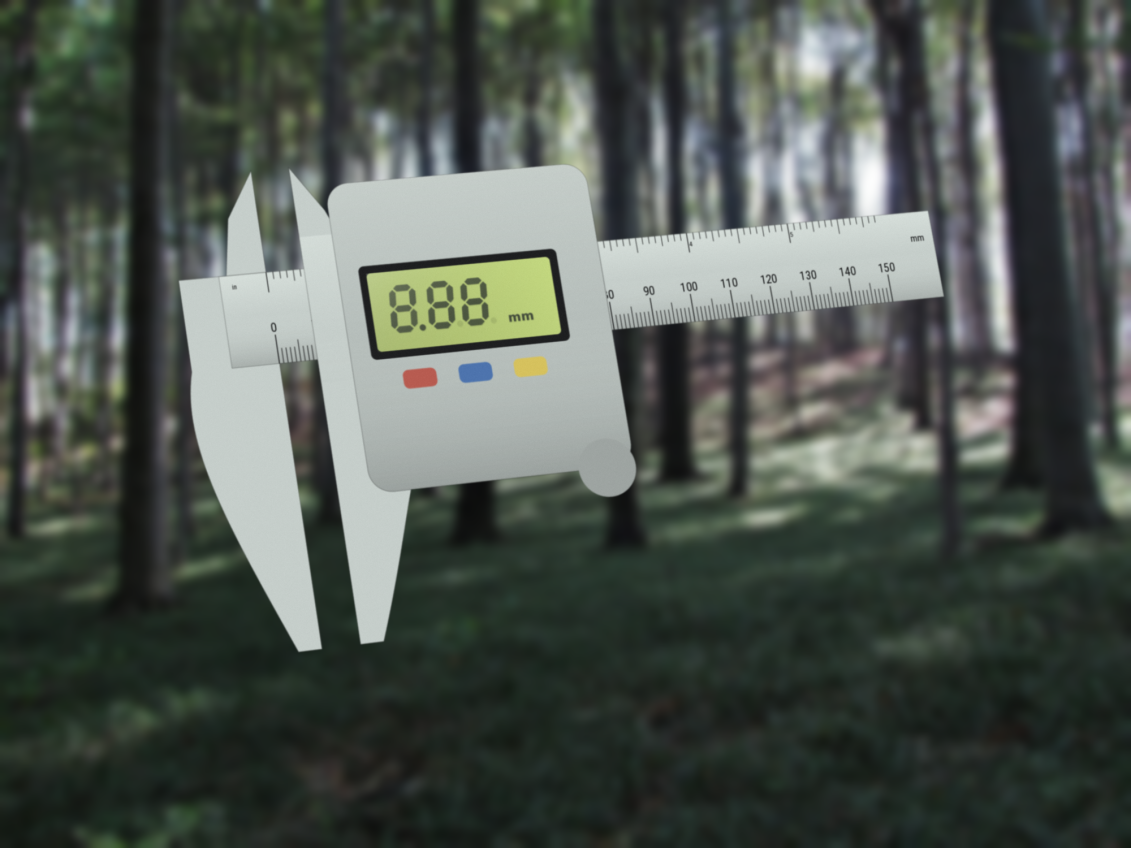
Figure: 8.88 mm
